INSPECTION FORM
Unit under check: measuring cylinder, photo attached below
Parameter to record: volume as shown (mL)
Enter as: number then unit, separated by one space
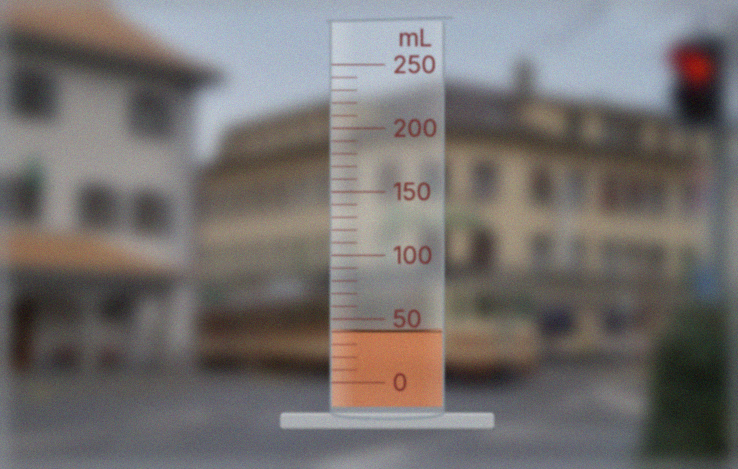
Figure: 40 mL
